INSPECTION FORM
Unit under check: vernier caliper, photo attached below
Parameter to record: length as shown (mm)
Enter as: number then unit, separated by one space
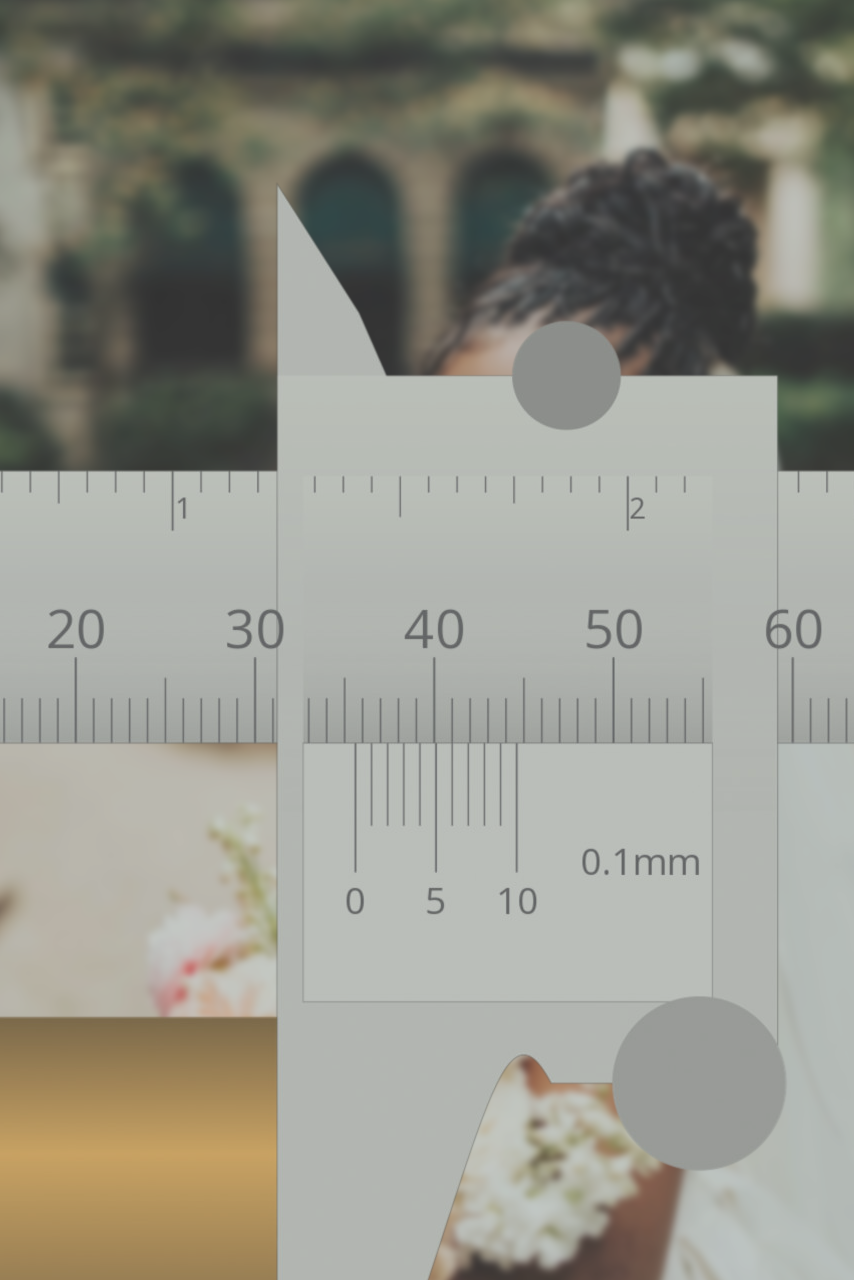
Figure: 35.6 mm
